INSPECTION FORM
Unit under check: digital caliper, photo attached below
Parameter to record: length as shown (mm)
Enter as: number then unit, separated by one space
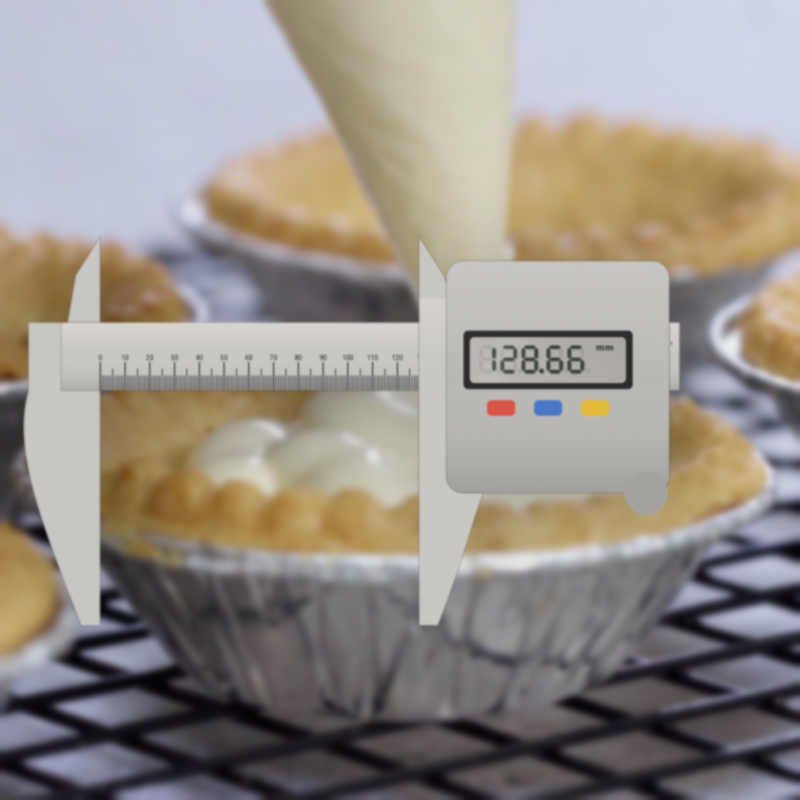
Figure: 128.66 mm
